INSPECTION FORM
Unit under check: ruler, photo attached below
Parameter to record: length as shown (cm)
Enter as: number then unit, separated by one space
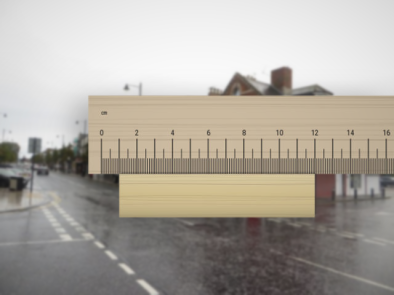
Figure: 11 cm
